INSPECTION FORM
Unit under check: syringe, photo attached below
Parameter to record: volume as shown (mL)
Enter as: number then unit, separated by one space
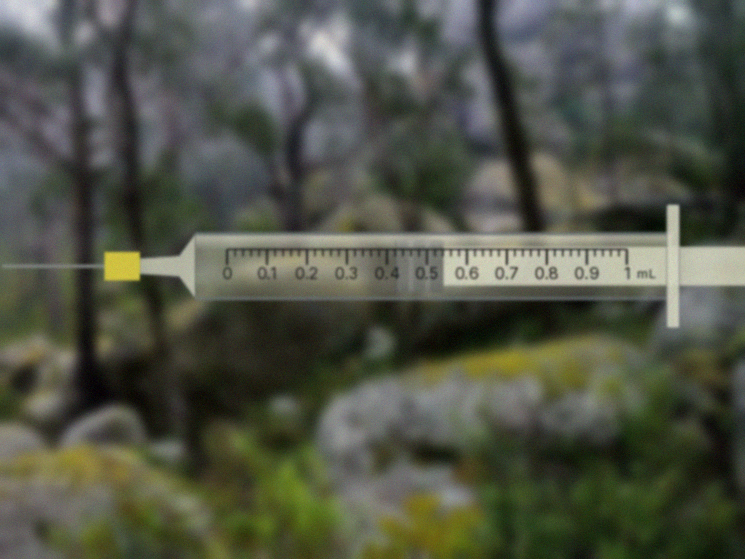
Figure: 0.42 mL
